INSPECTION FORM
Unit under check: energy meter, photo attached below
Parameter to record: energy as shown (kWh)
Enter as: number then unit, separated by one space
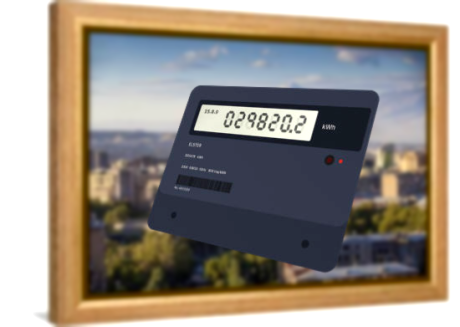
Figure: 29820.2 kWh
